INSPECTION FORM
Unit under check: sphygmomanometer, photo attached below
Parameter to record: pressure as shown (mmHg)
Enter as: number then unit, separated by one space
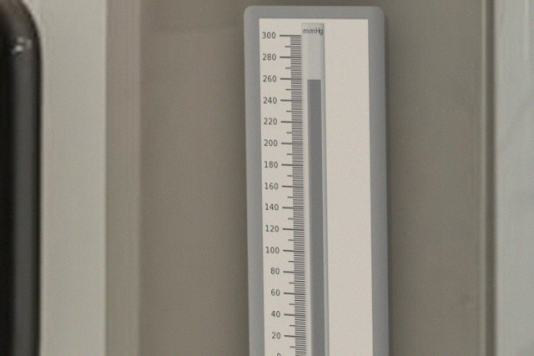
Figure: 260 mmHg
